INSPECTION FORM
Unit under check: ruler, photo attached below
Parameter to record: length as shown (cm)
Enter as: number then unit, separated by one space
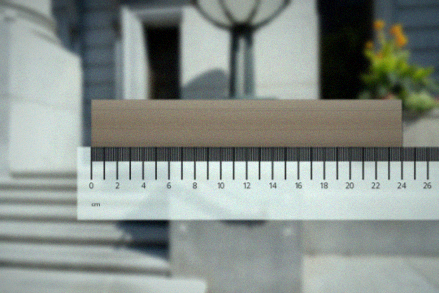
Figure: 24 cm
